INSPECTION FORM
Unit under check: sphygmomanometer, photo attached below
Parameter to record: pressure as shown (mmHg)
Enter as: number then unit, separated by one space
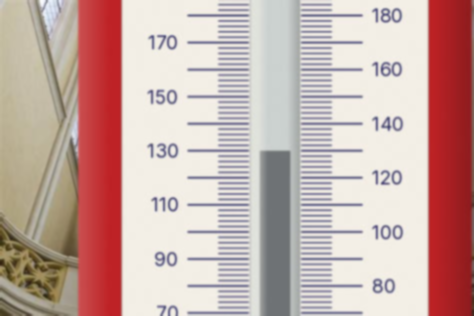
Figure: 130 mmHg
